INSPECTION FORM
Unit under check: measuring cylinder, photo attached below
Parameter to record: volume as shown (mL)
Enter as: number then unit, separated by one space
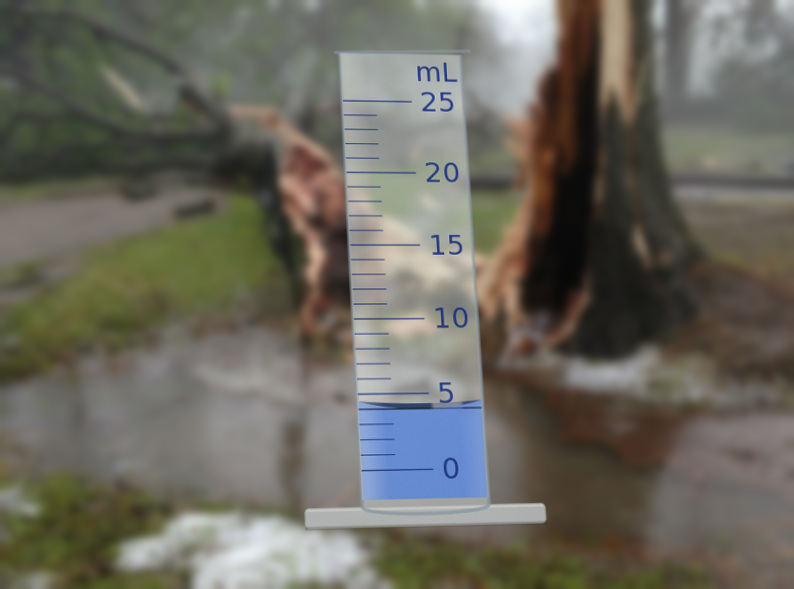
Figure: 4 mL
